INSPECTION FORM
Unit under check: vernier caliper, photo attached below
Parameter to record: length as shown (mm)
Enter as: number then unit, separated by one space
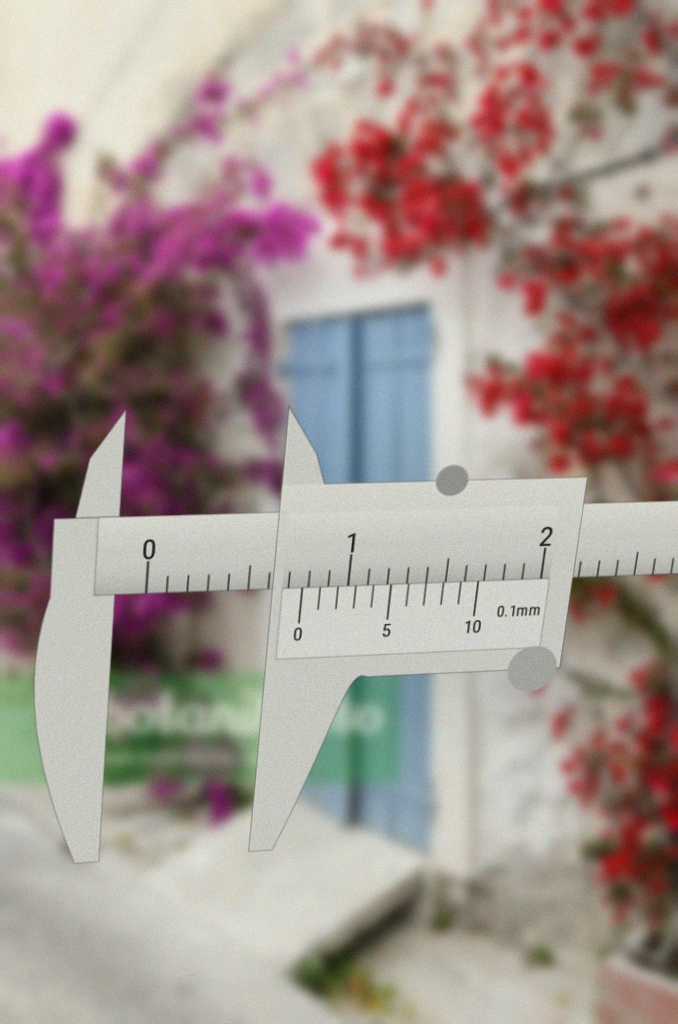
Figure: 7.7 mm
